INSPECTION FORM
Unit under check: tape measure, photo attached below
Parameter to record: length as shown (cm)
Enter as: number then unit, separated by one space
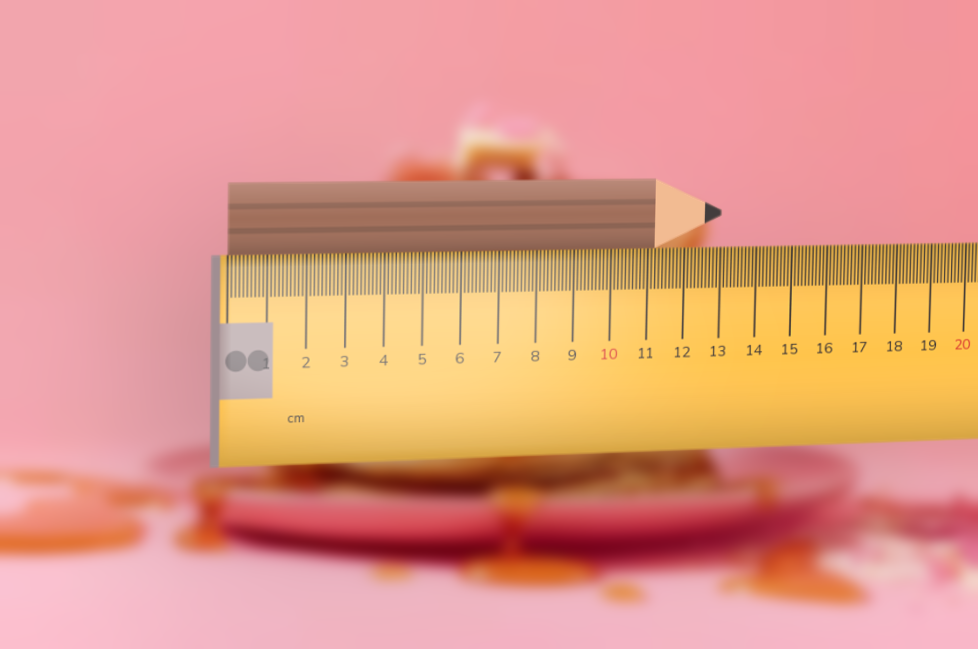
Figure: 13 cm
